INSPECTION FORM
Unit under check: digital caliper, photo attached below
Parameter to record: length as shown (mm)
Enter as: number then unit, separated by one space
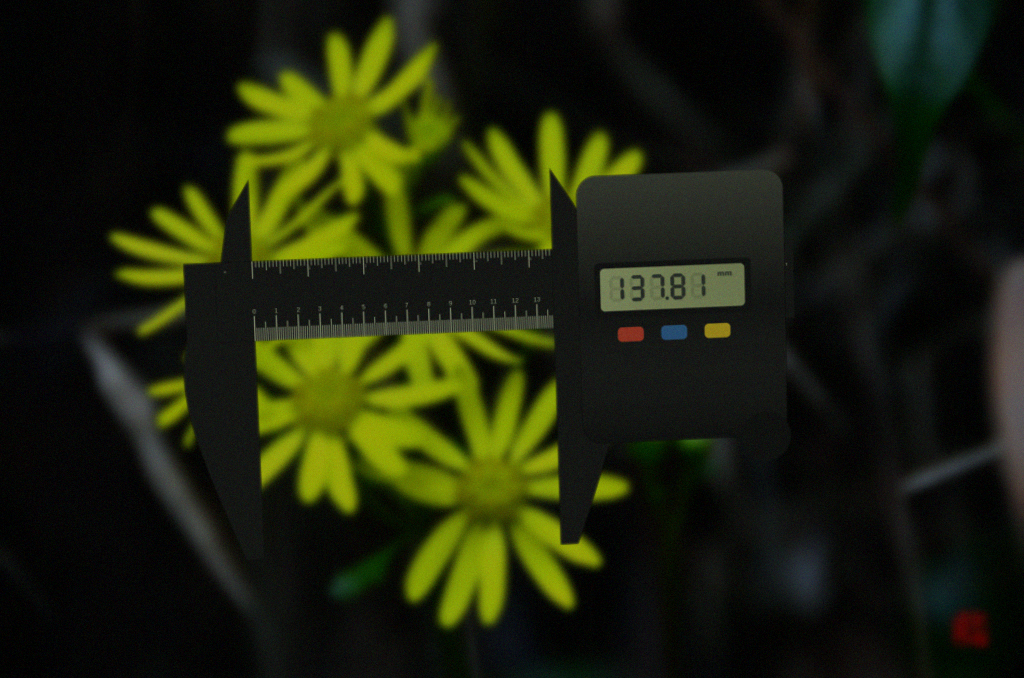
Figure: 137.81 mm
